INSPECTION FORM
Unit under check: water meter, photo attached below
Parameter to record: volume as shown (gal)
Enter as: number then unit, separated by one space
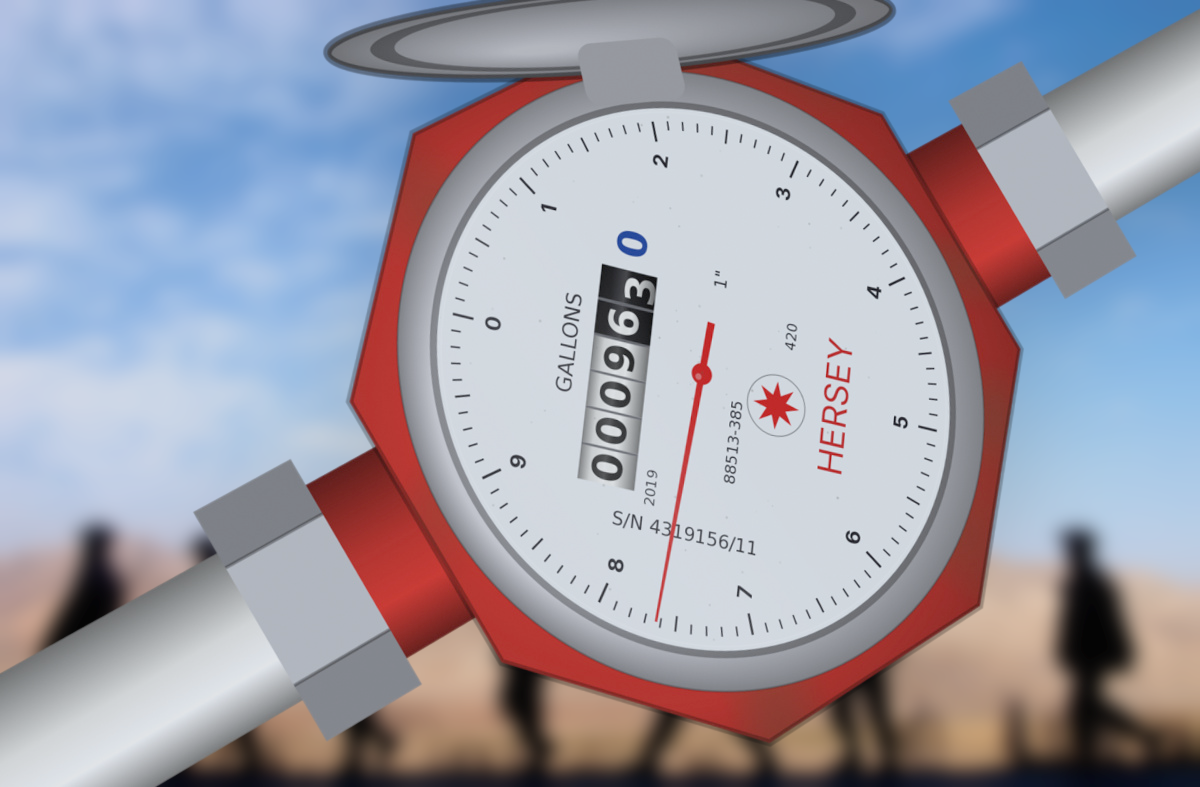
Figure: 9627.6 gal
